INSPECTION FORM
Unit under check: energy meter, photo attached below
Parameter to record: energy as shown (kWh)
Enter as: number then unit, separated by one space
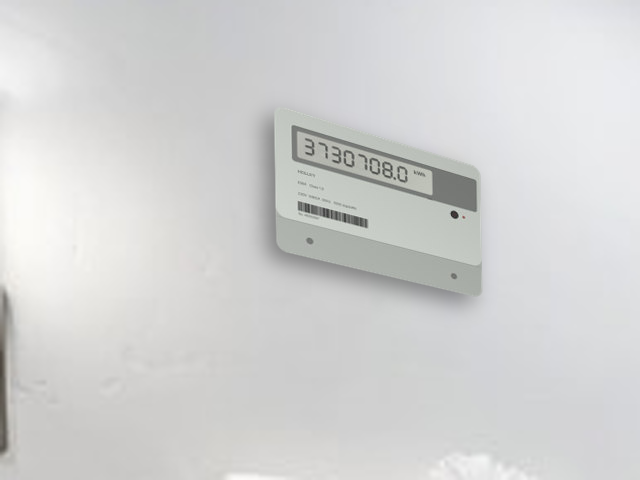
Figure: 3730708.0 kWh
